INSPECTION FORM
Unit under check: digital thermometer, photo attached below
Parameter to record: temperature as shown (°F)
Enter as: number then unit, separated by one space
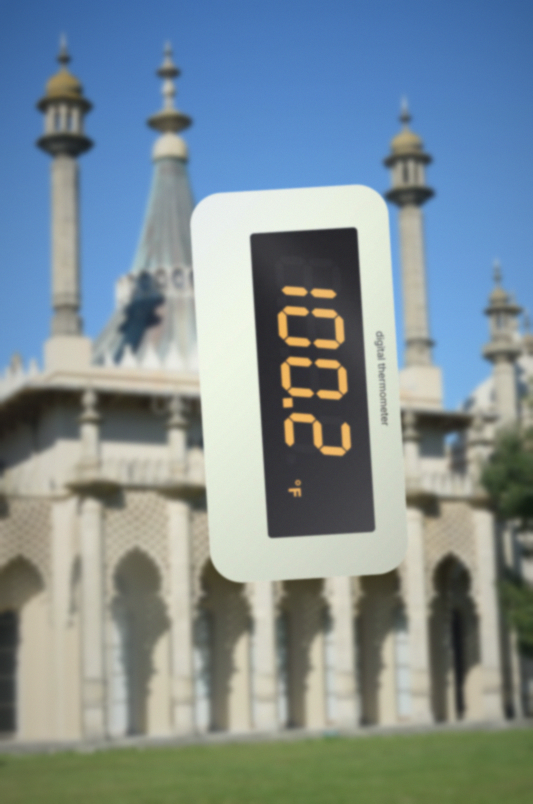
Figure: 100.2 °F
